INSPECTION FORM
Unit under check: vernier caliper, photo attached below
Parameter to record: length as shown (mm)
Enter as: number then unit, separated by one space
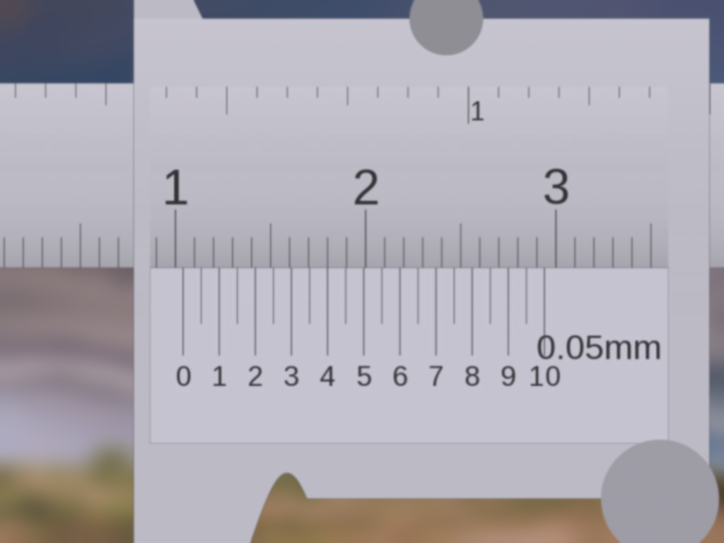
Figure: 10.4 mm
